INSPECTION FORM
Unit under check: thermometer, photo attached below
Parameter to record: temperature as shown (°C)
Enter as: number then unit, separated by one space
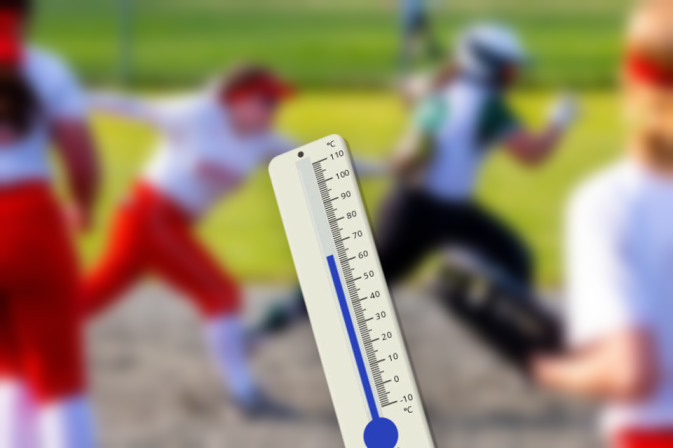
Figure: 65 °C
